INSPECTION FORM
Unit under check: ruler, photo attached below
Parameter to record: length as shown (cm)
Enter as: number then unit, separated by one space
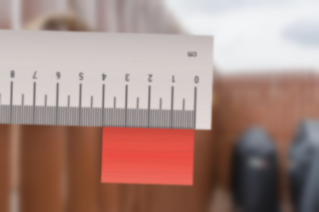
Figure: 4 cm
